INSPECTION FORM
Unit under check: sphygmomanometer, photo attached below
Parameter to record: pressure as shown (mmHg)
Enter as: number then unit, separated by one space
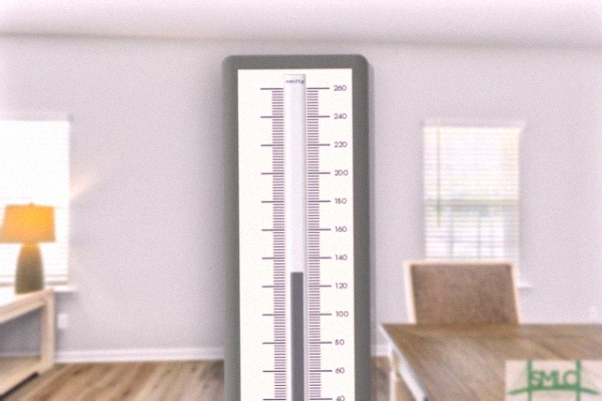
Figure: 130 mmHg
